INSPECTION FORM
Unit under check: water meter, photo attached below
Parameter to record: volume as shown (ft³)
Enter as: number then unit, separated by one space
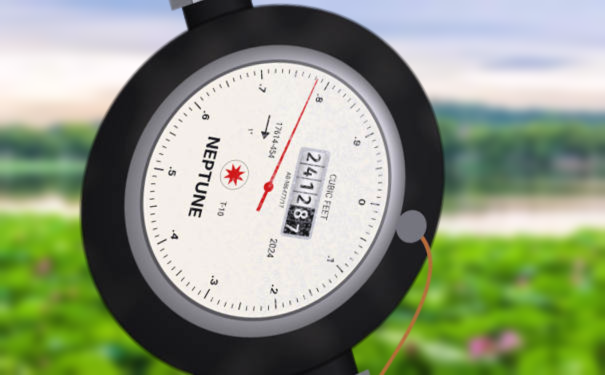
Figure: 241286.78 ft³
